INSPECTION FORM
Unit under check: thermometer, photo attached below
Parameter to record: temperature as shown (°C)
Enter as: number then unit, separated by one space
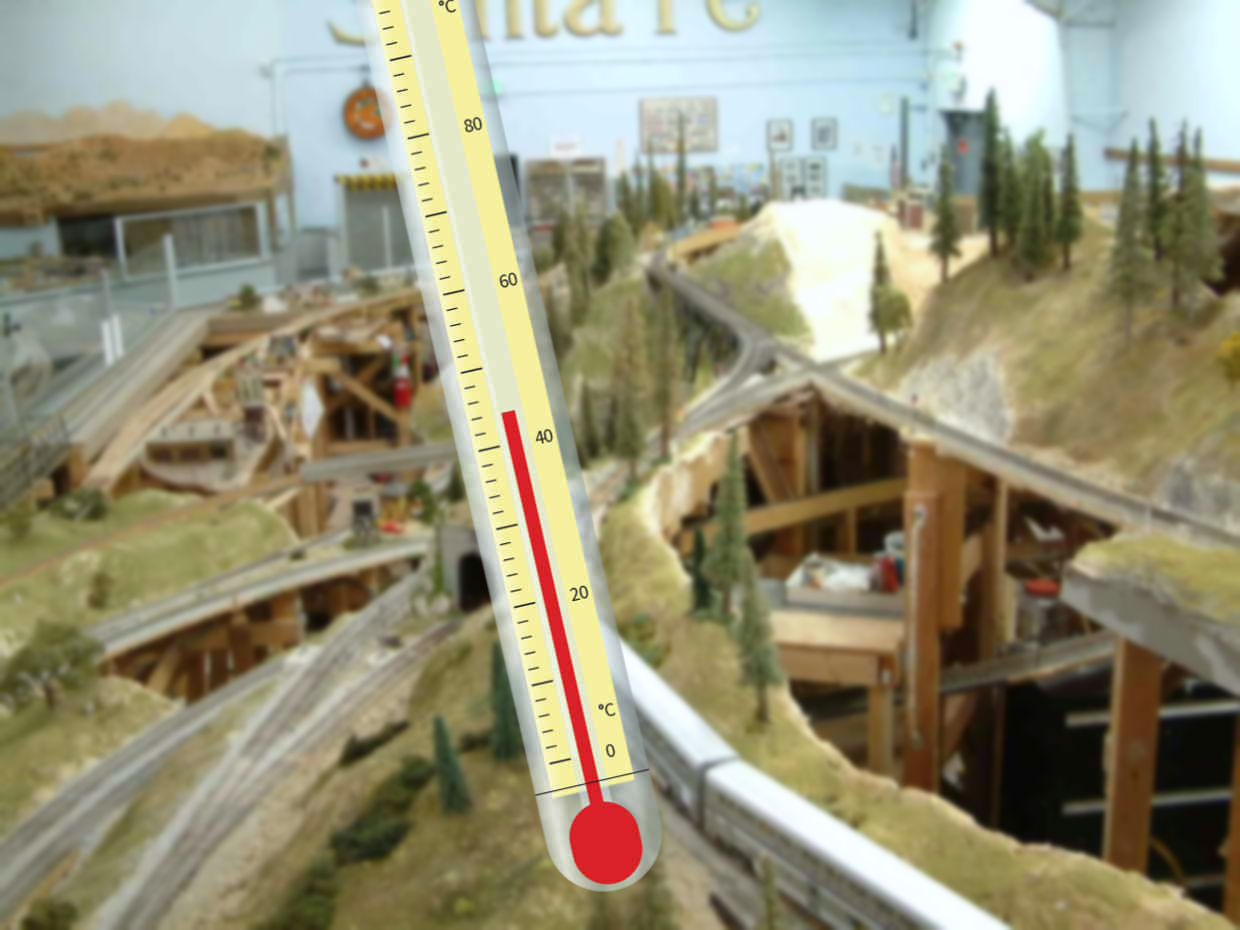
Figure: 44 °C
